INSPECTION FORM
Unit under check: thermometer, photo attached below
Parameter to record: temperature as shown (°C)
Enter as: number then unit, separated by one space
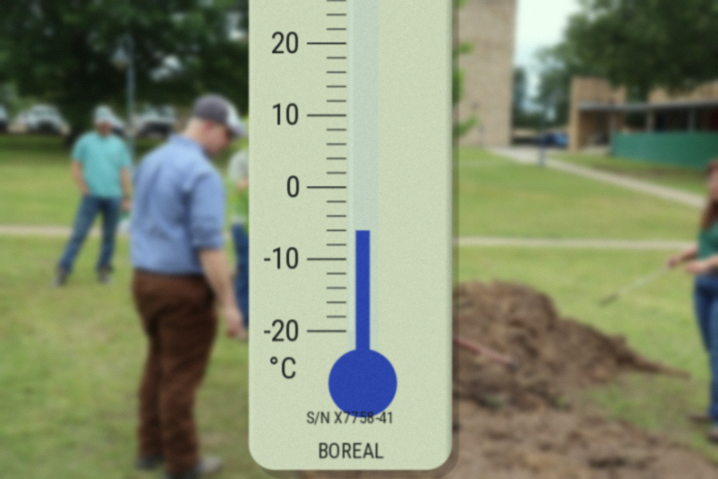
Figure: -6 °C
